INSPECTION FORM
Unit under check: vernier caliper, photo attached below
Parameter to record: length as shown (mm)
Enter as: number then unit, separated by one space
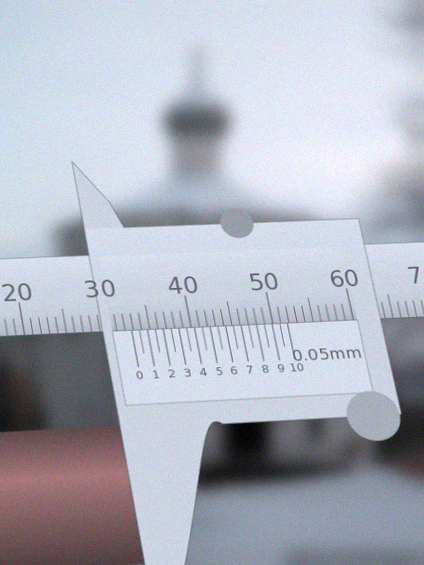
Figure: 32.8 mm
